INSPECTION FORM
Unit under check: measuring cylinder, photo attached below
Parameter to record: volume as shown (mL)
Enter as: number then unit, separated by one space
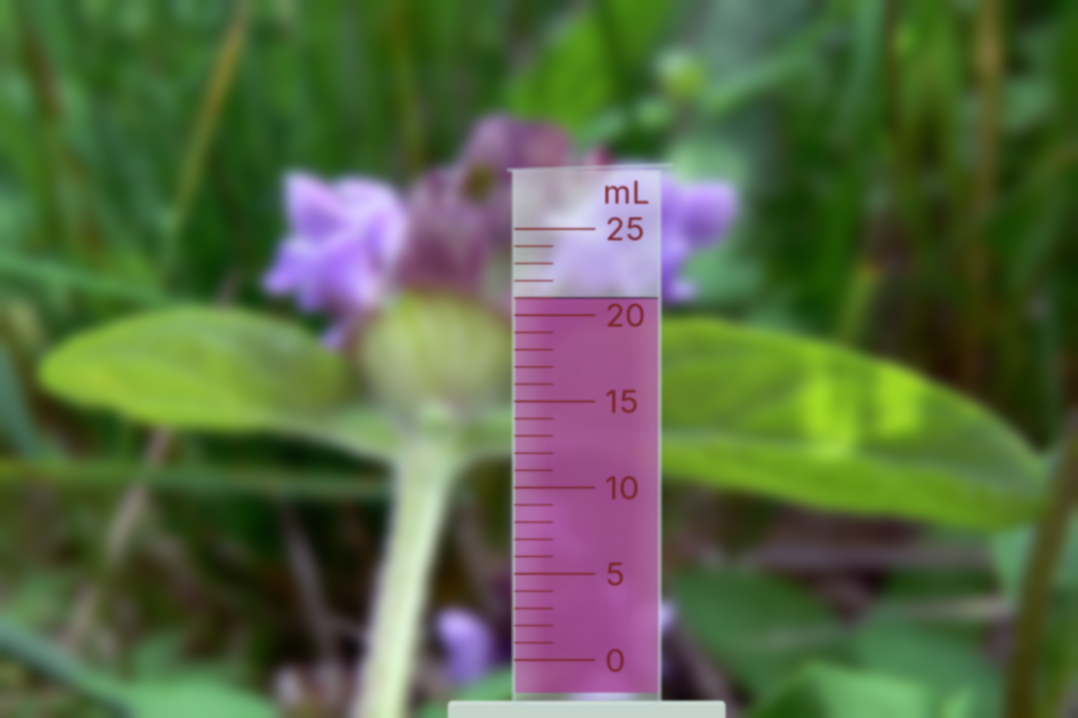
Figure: 21 mL
